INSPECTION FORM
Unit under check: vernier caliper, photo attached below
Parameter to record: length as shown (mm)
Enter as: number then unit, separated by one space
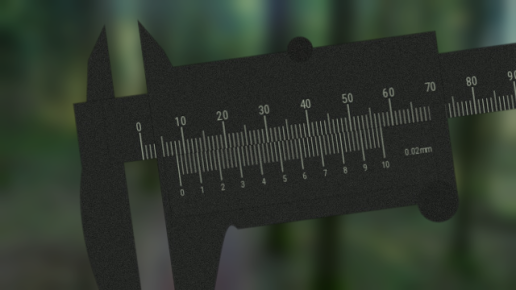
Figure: 8.0 mm
